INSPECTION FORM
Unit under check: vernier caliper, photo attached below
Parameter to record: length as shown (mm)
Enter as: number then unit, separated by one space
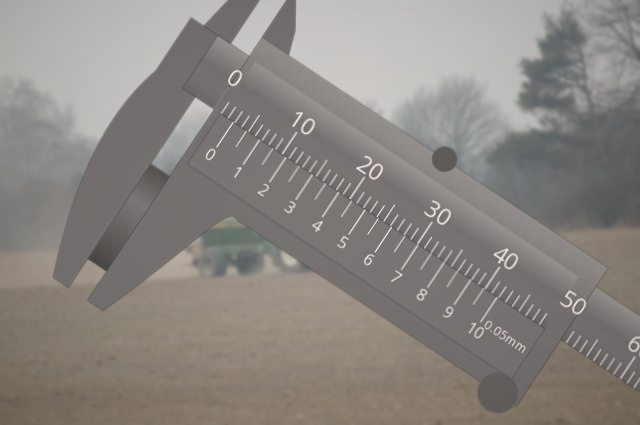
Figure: 2.8 mm
